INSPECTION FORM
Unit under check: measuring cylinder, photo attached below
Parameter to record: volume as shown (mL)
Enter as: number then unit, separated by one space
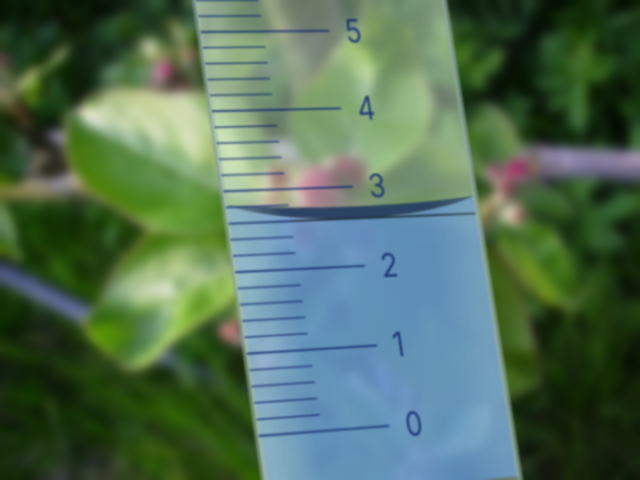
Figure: 2.6 mL
